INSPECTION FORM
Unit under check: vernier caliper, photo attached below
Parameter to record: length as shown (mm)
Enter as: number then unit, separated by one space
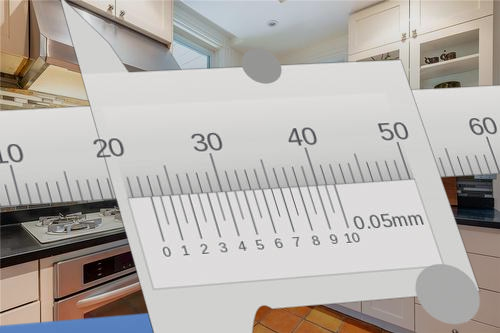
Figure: 22.8 mm
